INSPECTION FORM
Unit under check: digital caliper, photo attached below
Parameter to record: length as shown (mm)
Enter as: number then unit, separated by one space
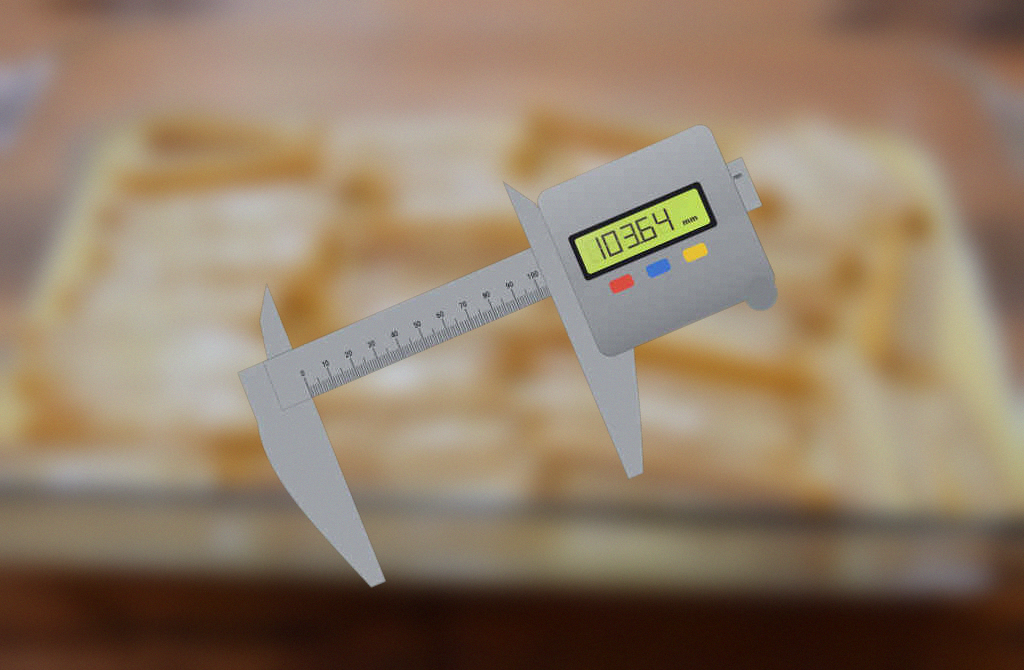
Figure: 103.64 mm
